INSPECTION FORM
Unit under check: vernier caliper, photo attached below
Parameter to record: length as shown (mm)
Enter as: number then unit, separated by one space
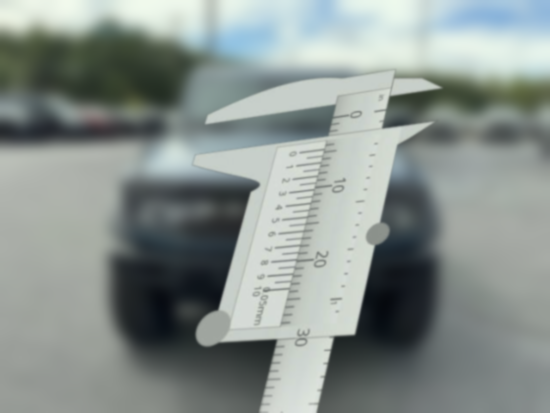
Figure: 4.6 mm
